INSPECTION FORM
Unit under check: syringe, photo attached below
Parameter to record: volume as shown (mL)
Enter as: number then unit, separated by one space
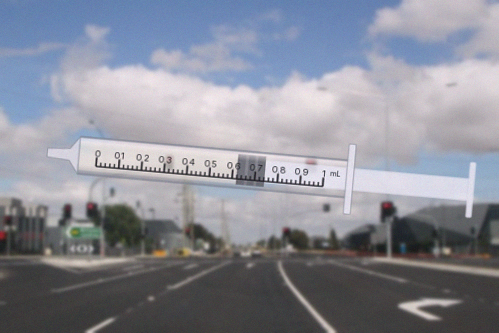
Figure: 0.62 mL
